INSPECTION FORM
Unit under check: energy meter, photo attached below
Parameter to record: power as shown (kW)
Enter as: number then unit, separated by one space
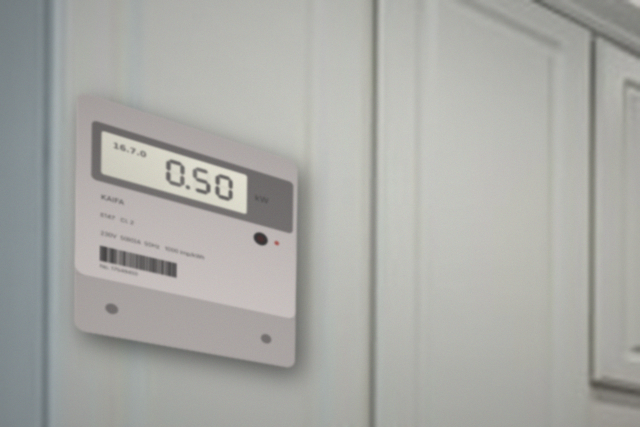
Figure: 0.50 kW
